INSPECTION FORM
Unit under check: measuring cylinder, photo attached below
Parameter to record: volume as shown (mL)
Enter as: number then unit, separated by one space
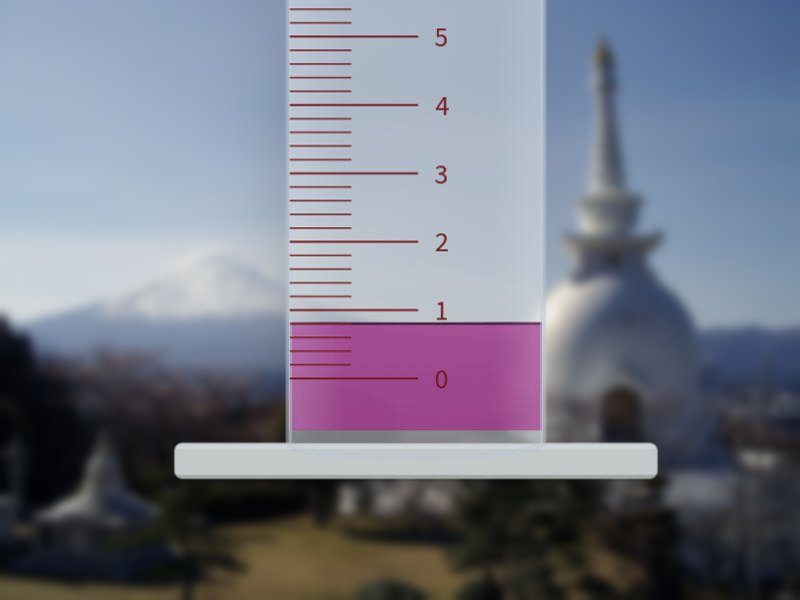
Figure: 0.8 mL
